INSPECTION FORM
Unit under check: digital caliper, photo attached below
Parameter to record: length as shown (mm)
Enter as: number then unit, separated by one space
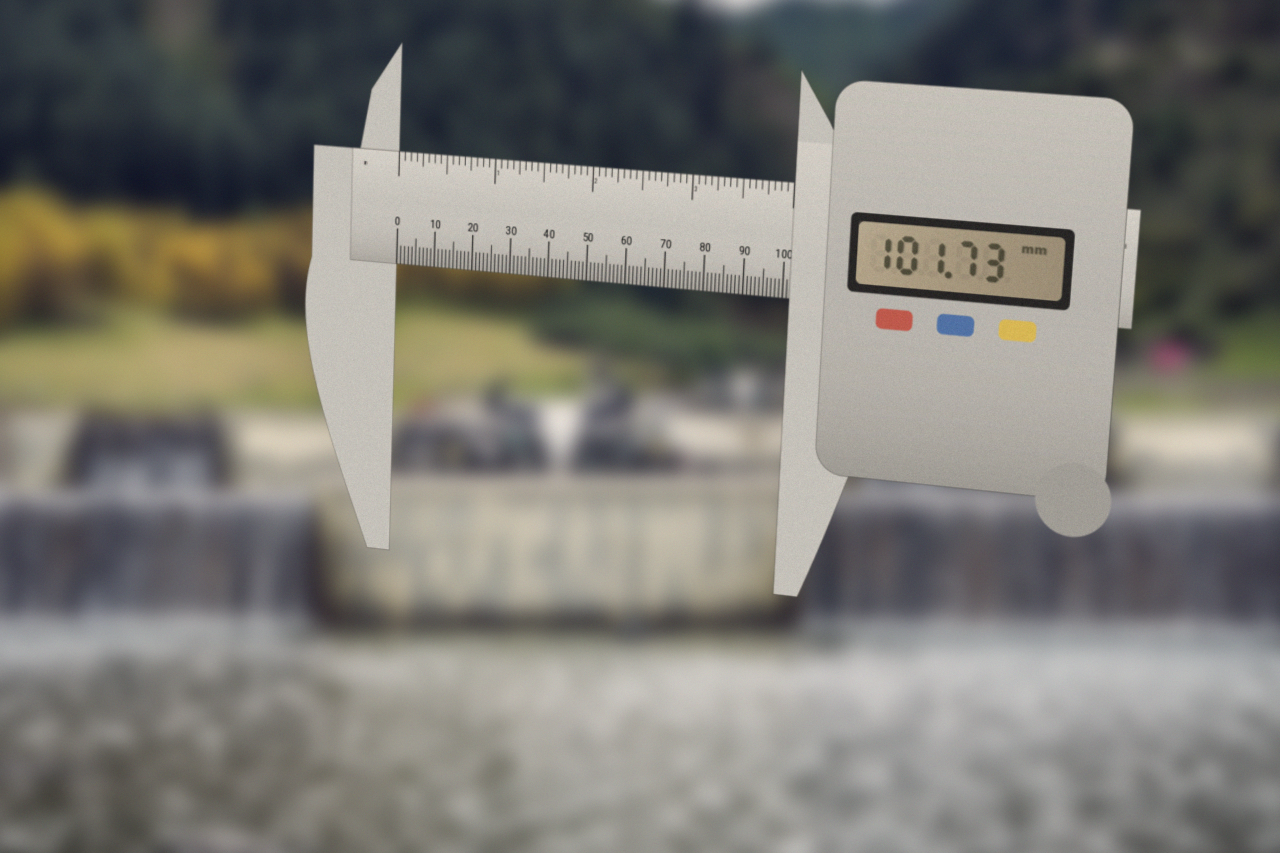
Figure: 101.73 mm
